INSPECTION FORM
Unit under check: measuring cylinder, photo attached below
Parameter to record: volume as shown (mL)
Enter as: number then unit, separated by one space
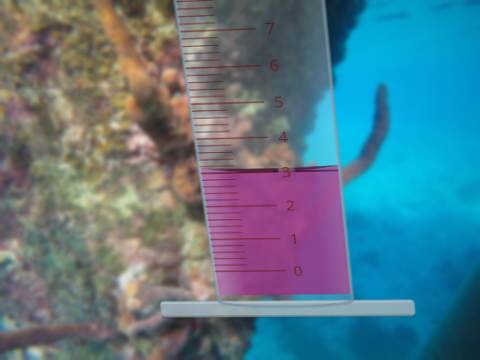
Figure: 3 mL
